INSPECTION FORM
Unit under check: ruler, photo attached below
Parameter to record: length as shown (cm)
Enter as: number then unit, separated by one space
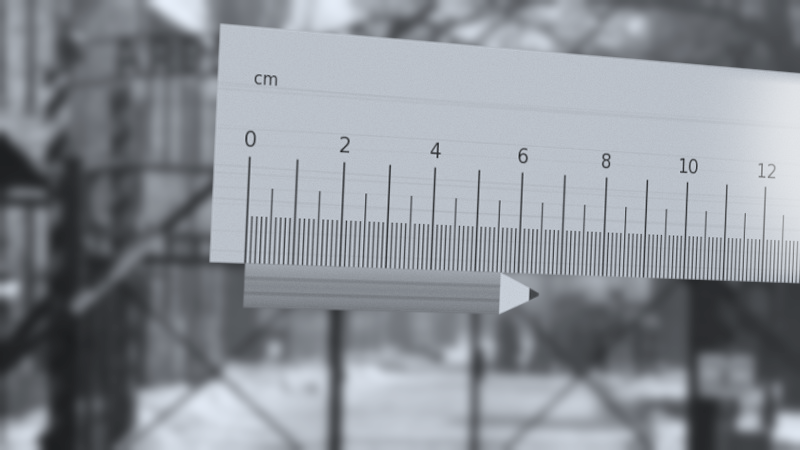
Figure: 6.5 cm
